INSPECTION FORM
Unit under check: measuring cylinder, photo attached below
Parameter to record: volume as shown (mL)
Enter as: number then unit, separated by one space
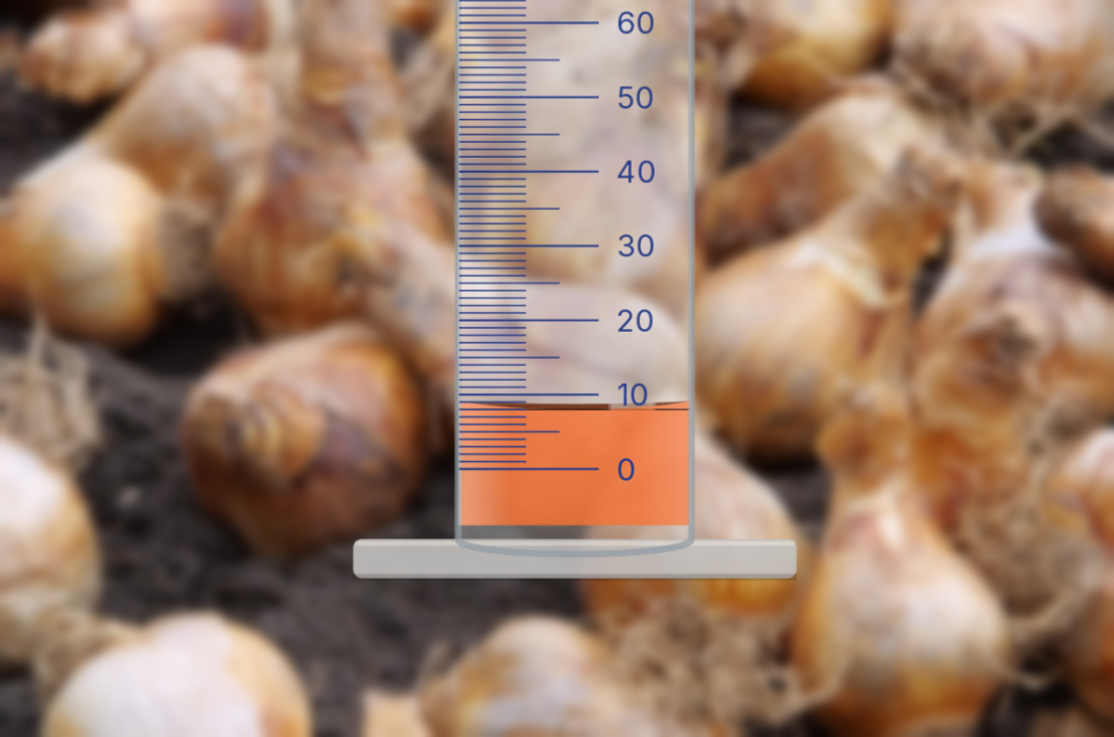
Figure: 8 mL
